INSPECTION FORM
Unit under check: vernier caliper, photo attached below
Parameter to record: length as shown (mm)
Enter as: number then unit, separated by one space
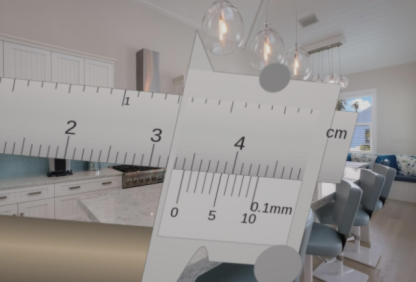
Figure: 34.2 mm
